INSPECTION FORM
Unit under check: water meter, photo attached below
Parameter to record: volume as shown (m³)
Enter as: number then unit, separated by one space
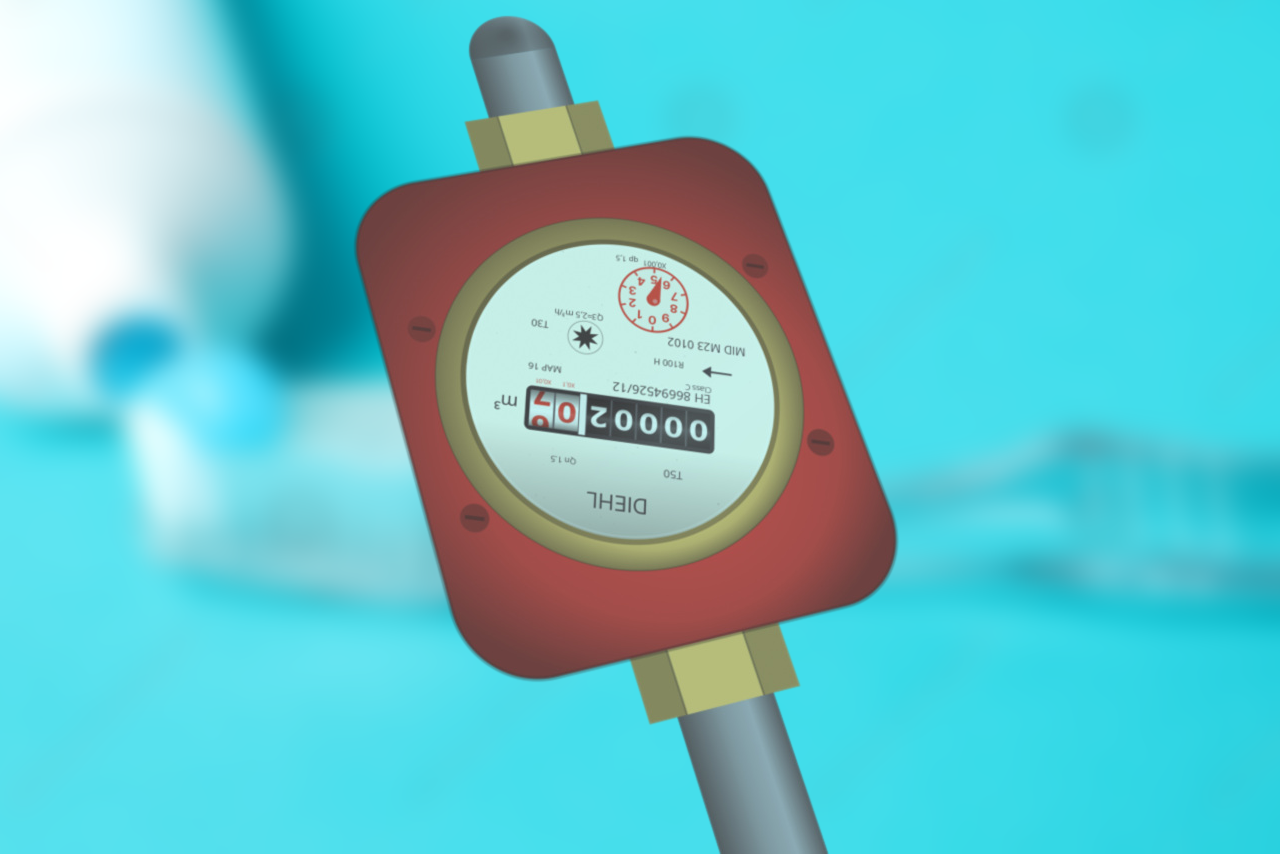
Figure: 2.065 m³
